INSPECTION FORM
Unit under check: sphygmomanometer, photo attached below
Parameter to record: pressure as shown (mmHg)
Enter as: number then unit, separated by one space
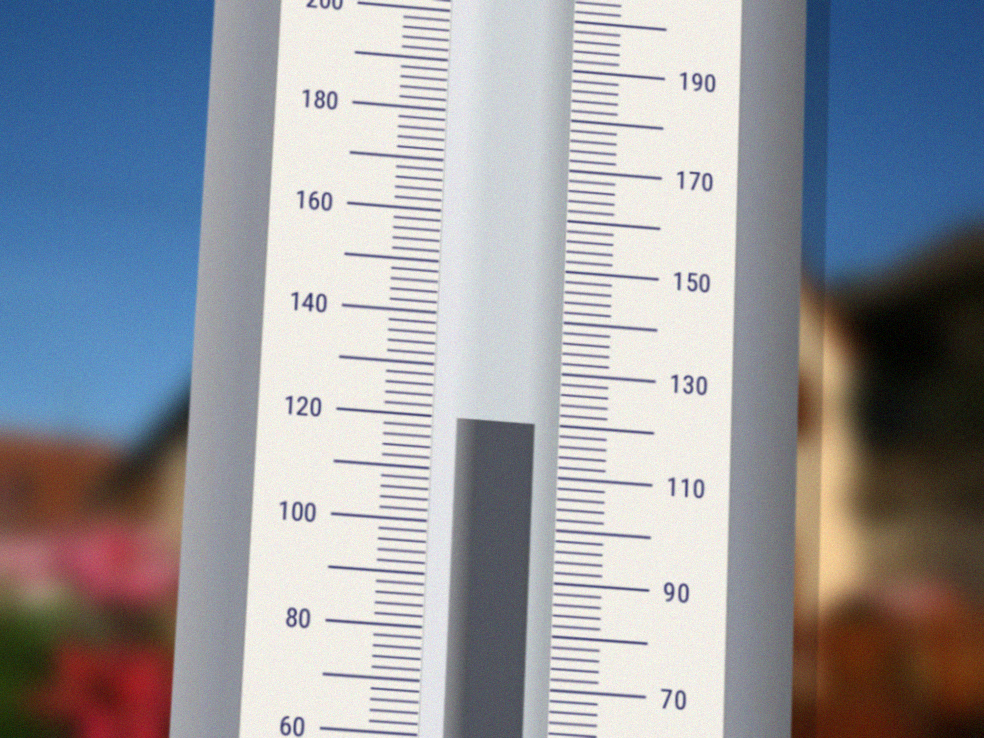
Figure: 120 mmHg
